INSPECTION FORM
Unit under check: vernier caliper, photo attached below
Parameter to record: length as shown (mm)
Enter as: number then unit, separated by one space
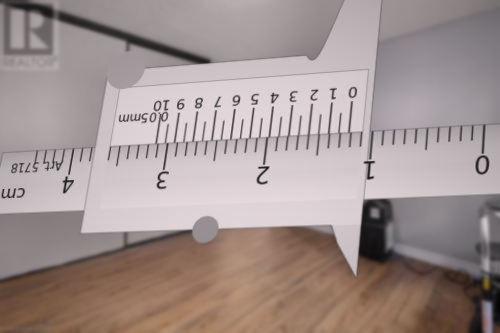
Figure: 12.2 mm
